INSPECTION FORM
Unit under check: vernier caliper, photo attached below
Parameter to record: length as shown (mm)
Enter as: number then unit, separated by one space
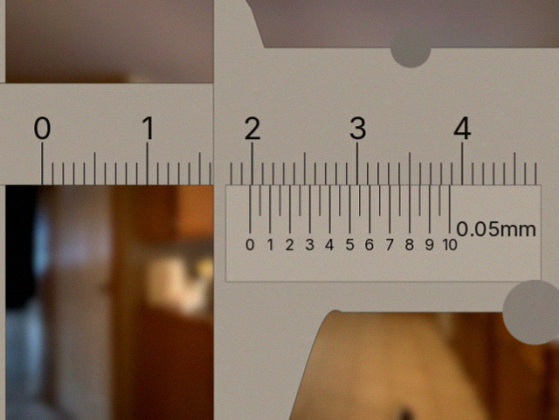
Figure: 19.8 mm
